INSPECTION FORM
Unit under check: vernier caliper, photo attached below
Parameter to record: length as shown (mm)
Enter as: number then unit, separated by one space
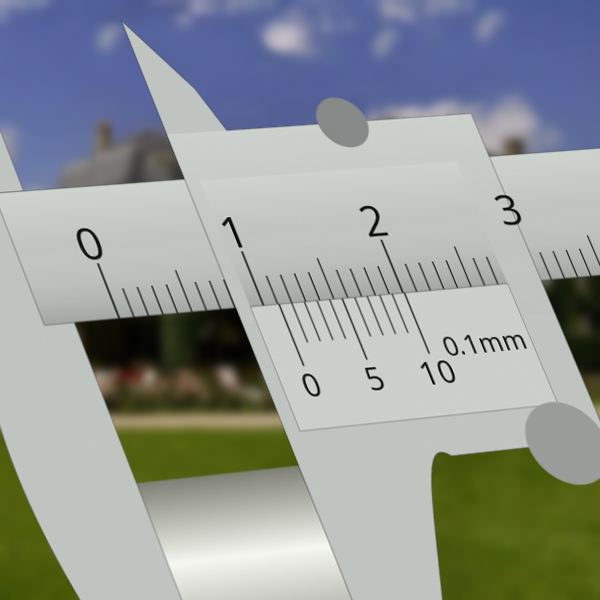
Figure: 11.1 mm
